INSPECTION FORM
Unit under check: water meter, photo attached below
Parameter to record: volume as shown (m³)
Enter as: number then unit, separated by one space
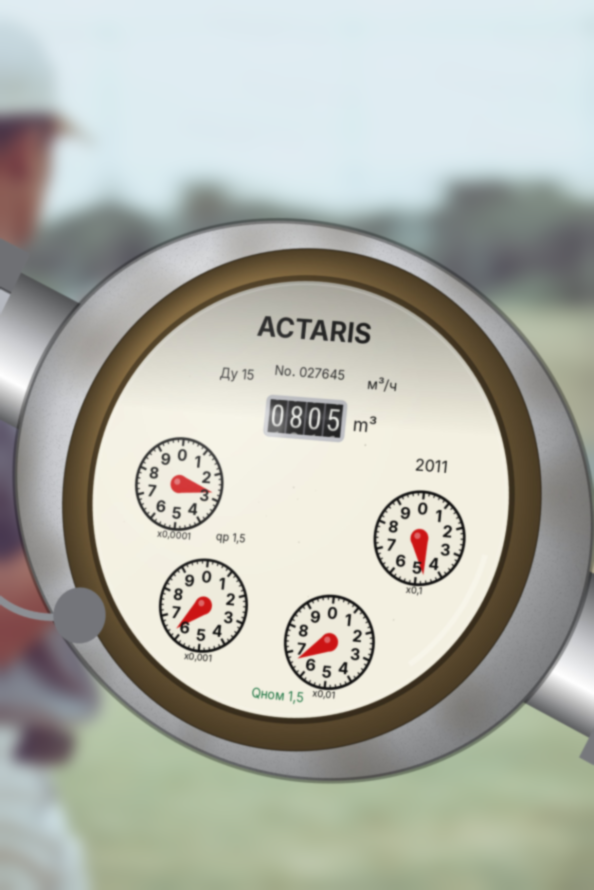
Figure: 805.4662 m³
